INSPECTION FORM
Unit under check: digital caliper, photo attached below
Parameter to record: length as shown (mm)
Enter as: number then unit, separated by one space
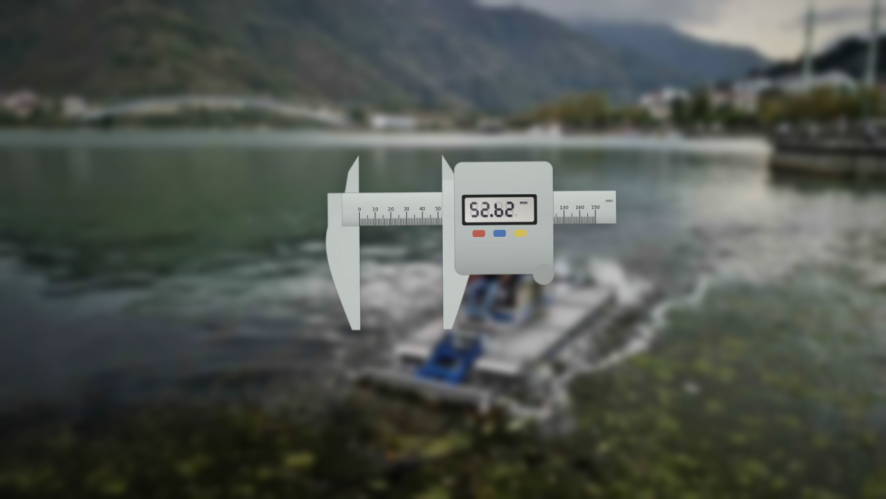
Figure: 52.62 mm
